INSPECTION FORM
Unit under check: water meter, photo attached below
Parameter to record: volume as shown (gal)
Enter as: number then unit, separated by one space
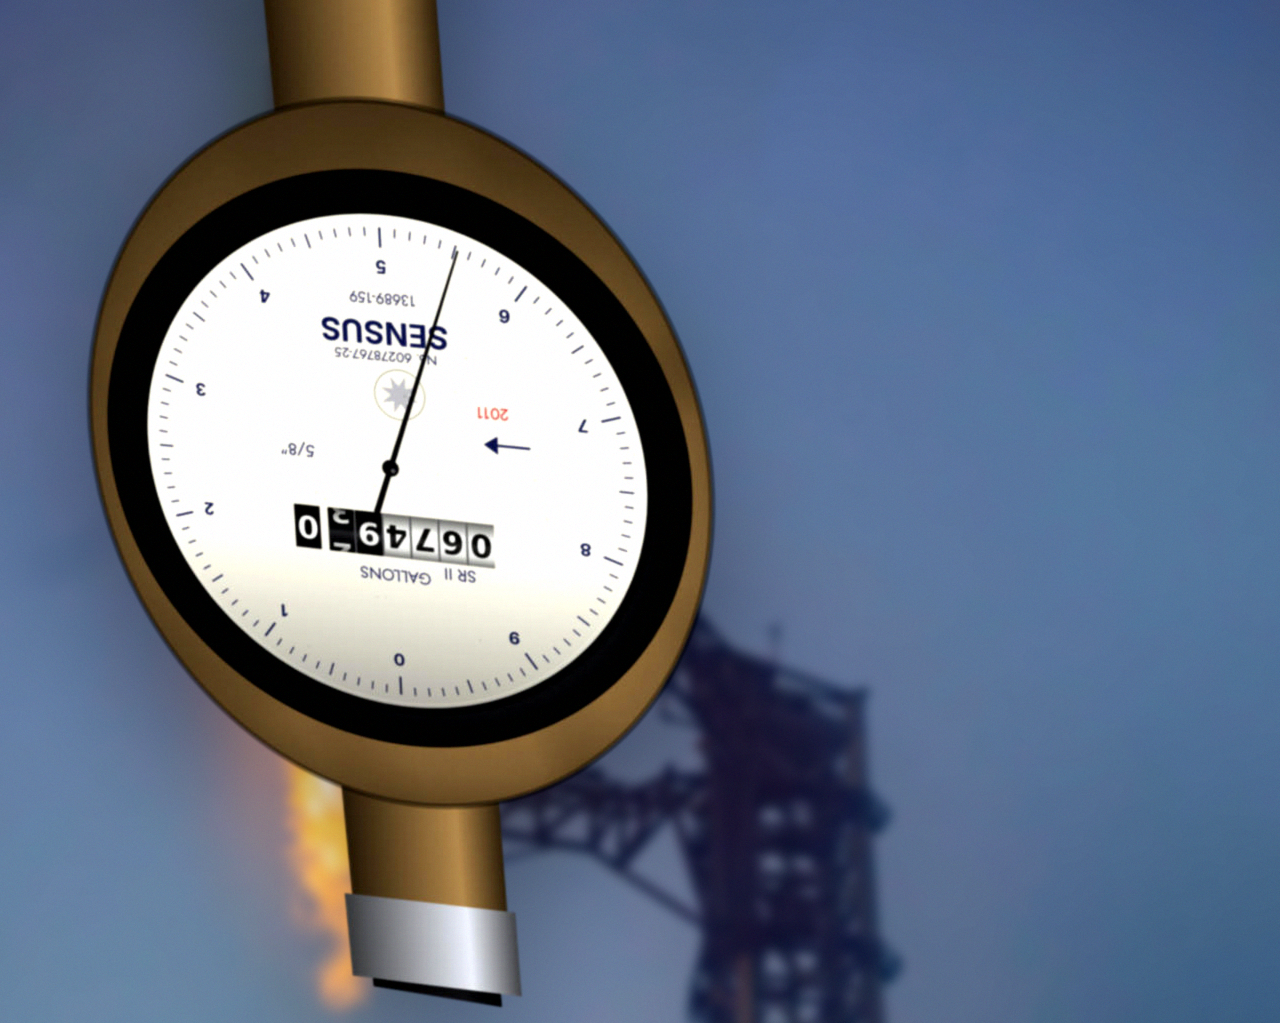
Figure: 674925.5 gal
